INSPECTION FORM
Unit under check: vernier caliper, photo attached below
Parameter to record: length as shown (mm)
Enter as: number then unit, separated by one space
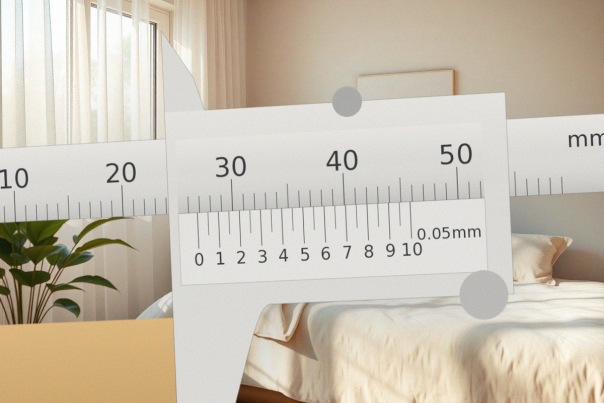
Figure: 26.8 mm
